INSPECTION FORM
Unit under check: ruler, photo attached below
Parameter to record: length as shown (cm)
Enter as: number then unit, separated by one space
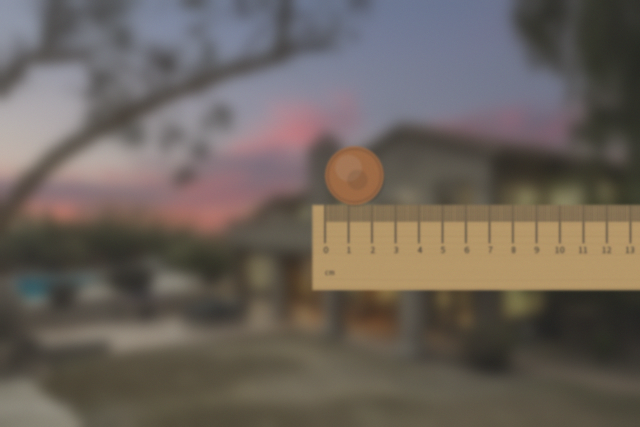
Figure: 2.5 cm
